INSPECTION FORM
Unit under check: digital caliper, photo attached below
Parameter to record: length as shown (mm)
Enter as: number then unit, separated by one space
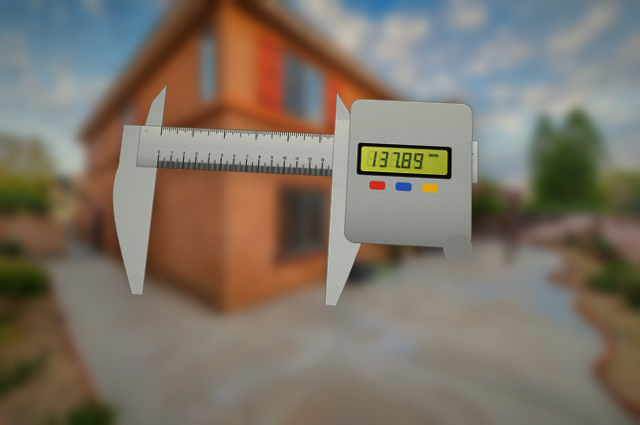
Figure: 137.89 mm
